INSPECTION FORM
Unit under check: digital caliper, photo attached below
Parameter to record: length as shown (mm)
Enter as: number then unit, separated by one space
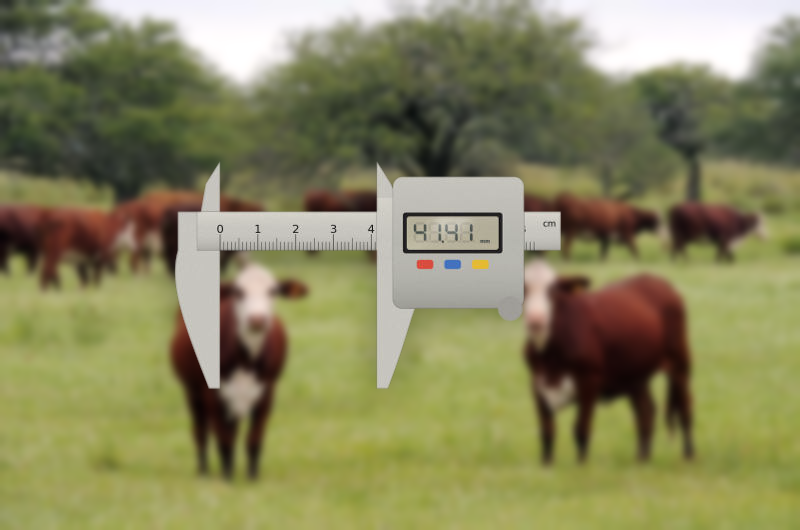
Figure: 41.41 mm
